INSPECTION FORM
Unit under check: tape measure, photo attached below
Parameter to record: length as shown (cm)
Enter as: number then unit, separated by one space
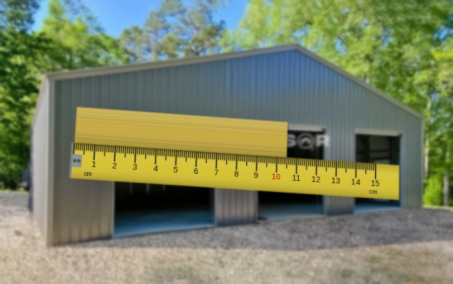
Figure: 10.5 cm
